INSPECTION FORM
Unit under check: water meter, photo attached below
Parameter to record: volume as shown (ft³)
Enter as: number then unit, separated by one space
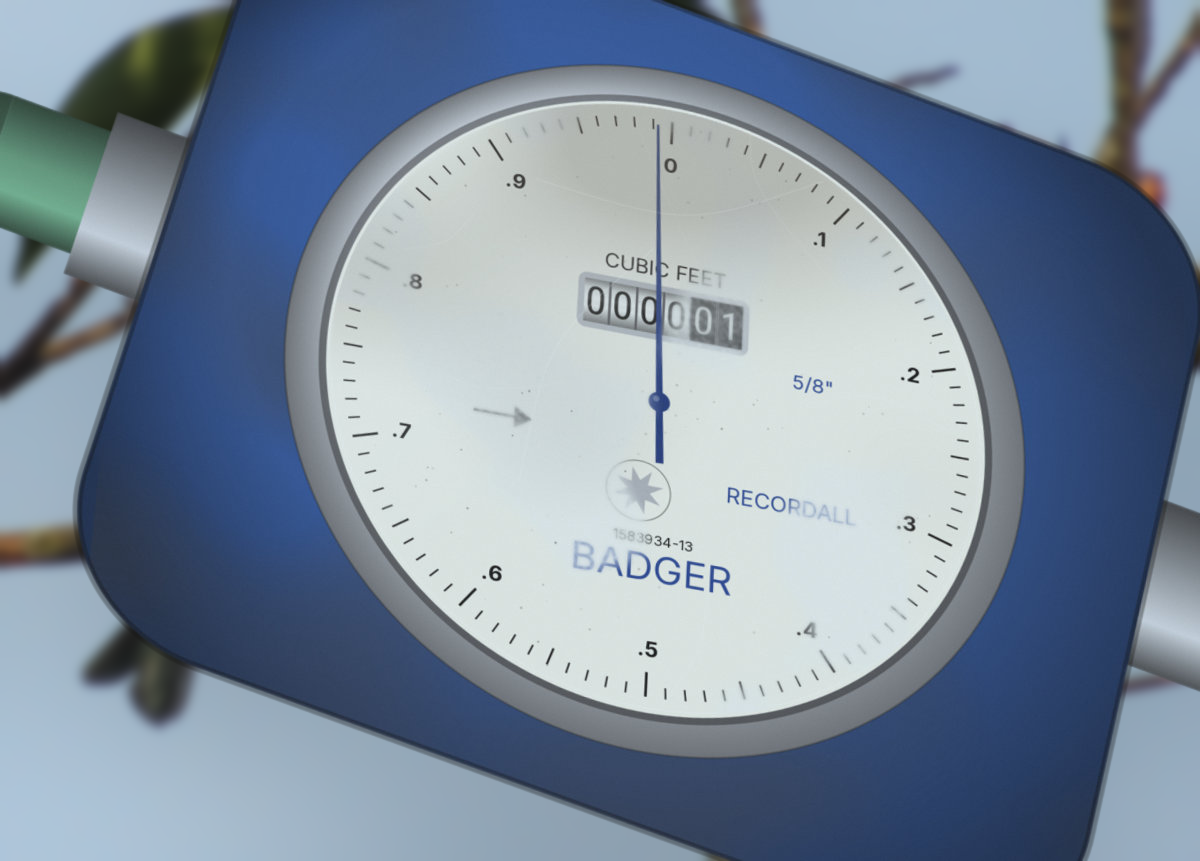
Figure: 0.99 ft³
